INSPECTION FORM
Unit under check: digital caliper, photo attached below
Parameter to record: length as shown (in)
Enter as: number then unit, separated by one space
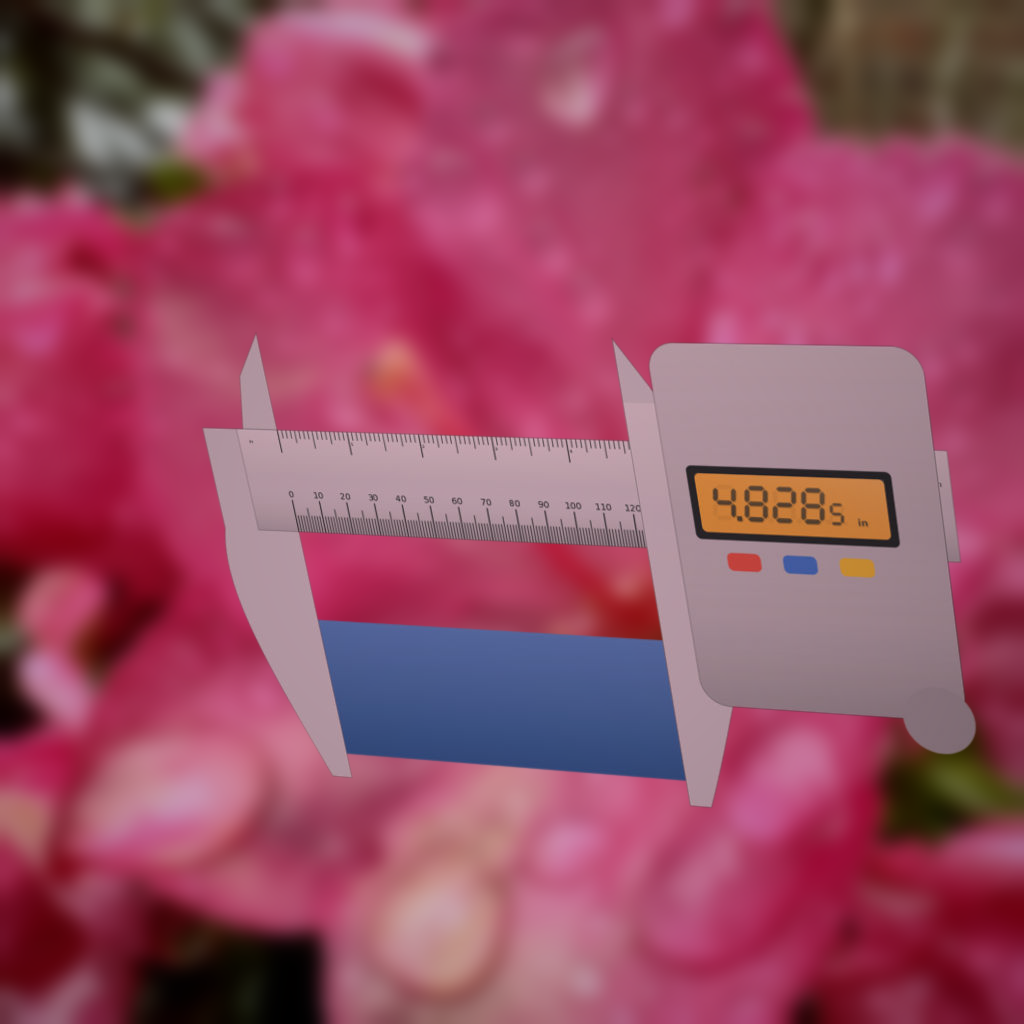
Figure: 4.8285 in
